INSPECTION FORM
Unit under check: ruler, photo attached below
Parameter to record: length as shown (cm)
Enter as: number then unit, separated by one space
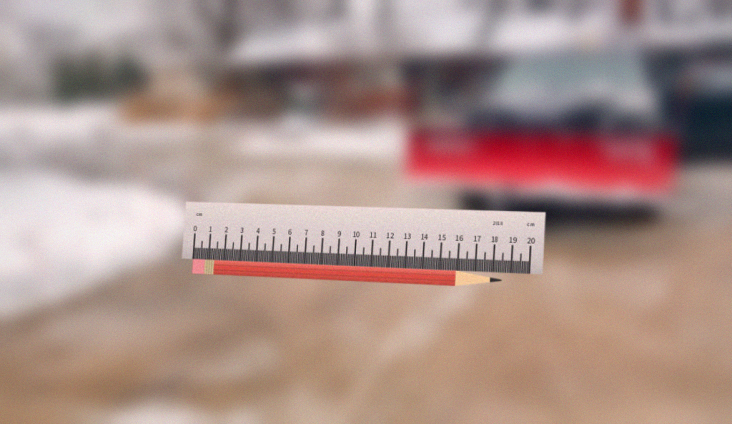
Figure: 18.5 cm
